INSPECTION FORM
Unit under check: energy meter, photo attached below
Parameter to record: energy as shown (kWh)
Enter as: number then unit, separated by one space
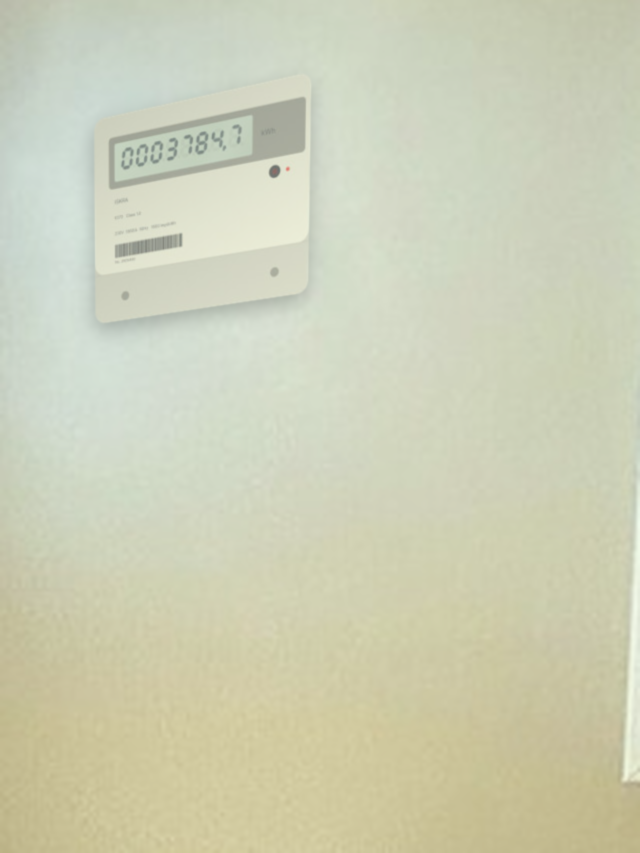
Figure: 3784.7 kWh
